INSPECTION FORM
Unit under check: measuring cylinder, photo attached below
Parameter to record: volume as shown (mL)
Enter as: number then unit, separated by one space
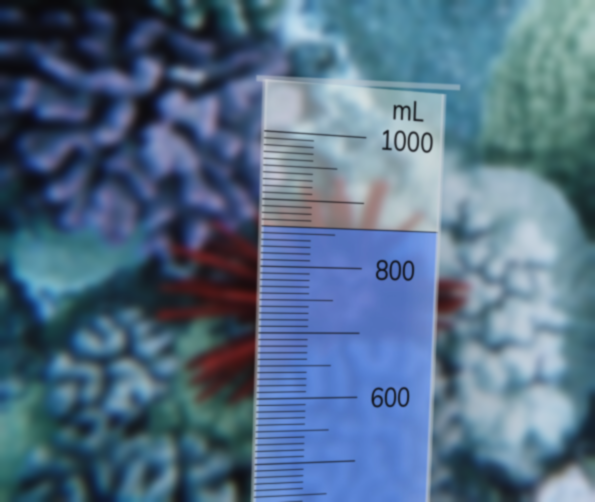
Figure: 860 mL
